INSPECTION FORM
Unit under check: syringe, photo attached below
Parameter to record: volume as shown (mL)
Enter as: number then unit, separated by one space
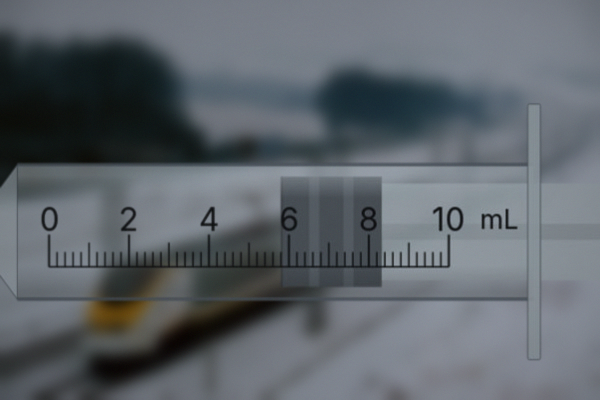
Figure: 5.8 mL
